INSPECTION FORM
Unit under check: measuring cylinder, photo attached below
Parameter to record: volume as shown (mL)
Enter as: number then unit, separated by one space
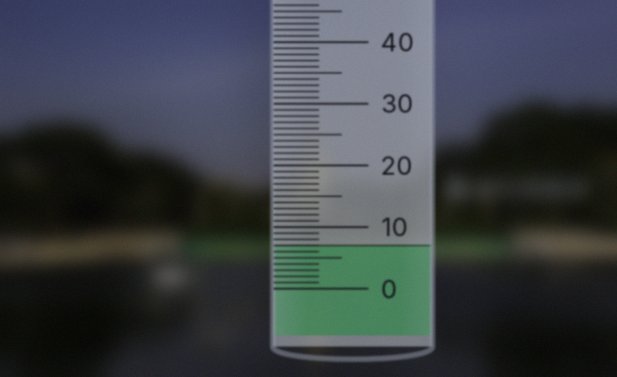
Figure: 7 mL
